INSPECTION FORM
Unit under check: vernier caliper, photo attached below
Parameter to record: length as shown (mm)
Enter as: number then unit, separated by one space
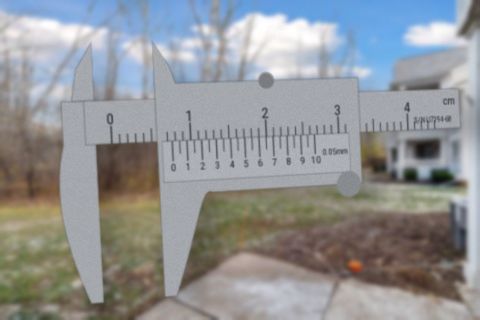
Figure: 7.6 mm
